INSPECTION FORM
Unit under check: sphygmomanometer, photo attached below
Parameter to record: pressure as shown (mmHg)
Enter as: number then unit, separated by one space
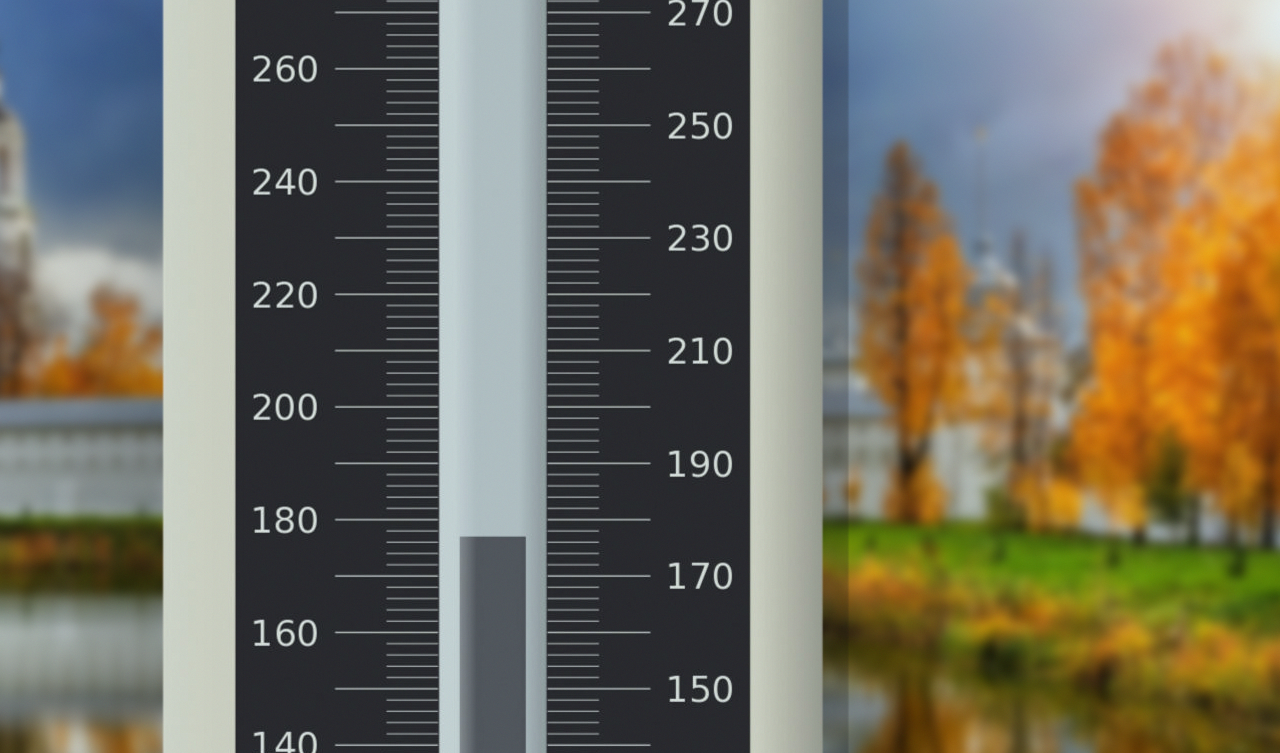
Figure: 177 mmHg
